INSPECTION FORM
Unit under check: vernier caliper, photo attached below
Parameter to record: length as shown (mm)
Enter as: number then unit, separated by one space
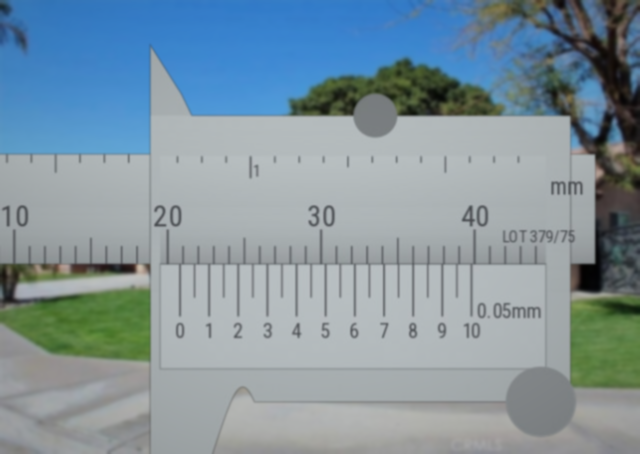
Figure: 20.8 mm
